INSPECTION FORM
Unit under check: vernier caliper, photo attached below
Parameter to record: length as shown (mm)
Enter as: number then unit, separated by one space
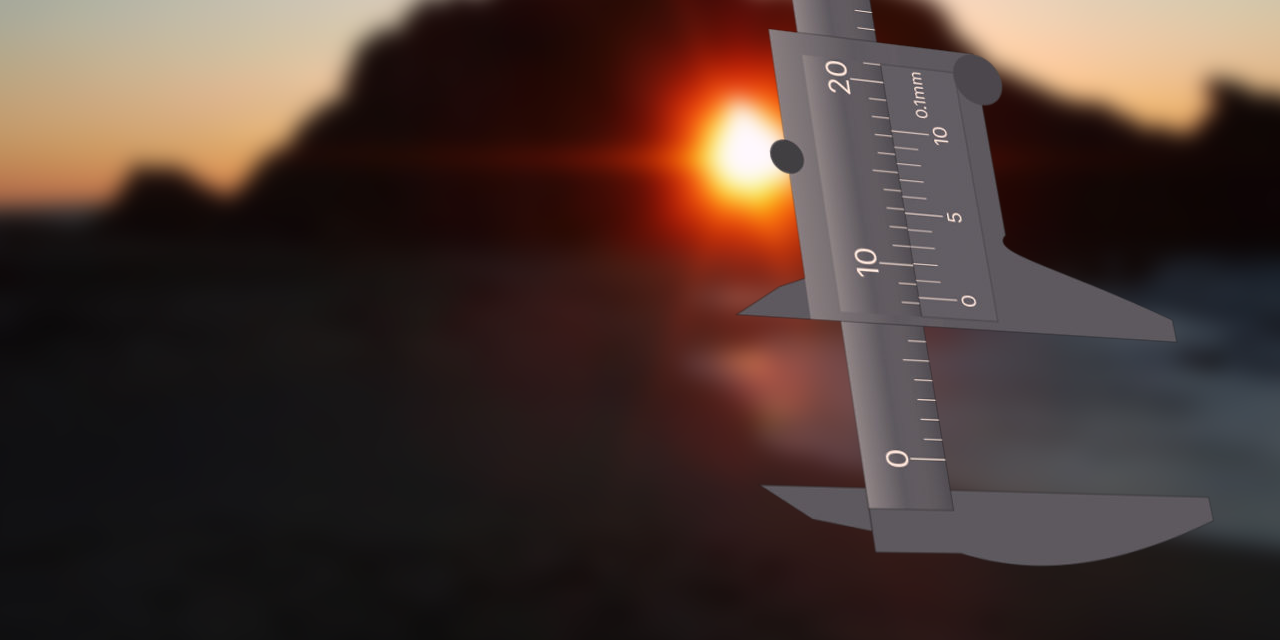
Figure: 8.3 mm
